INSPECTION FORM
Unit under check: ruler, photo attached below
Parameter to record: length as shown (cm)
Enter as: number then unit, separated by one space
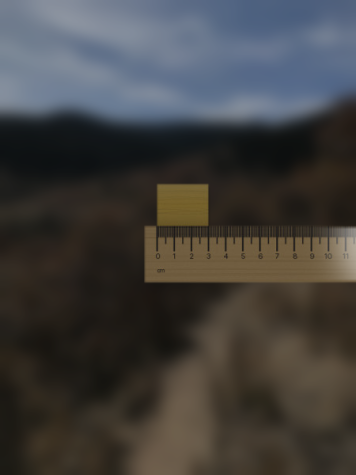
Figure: 3 cm
